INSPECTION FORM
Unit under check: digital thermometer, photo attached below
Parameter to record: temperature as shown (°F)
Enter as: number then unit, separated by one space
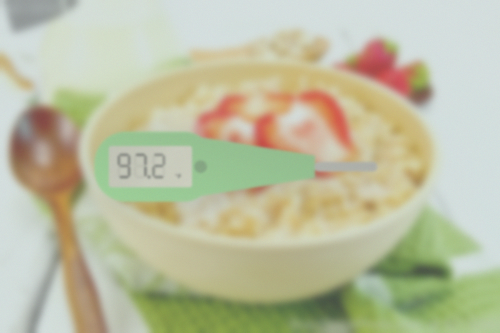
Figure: 97.2 °F
